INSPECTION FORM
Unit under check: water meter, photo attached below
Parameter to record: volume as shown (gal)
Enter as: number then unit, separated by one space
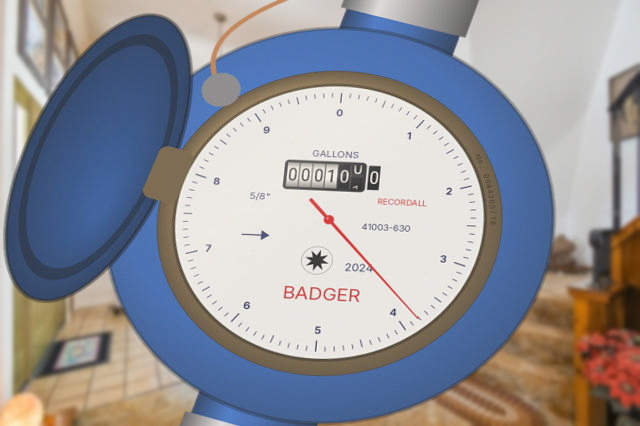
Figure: 1003.8 gal
